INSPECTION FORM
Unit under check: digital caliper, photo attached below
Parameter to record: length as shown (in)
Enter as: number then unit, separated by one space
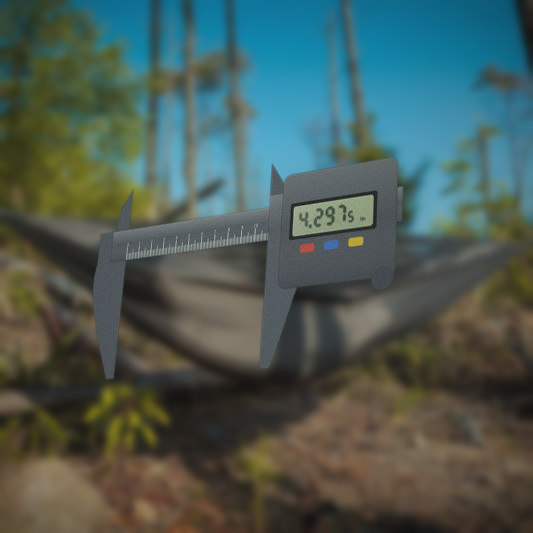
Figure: 4.2975 in
